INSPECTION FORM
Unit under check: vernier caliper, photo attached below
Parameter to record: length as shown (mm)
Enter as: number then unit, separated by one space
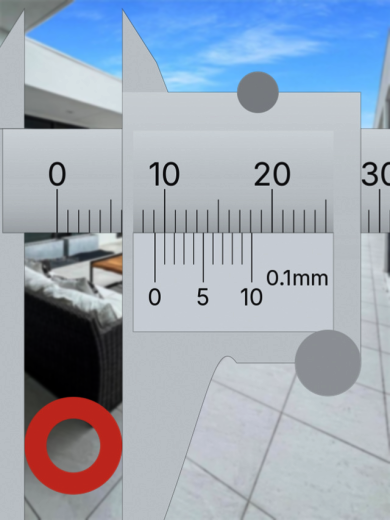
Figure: 9.1 mm
